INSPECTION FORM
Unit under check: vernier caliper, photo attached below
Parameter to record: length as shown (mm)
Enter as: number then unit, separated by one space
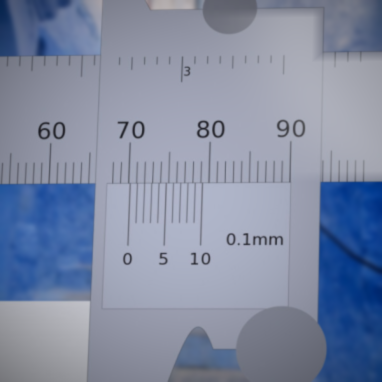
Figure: 70.2 mm
